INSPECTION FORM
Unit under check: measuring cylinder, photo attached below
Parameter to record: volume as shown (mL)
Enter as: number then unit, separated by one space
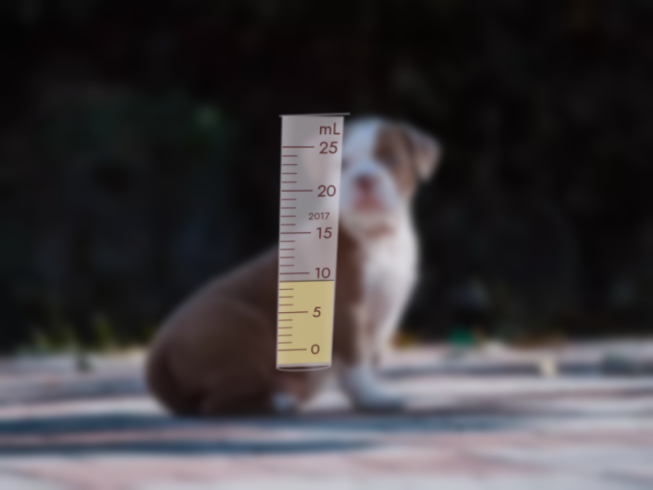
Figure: 9 mL
